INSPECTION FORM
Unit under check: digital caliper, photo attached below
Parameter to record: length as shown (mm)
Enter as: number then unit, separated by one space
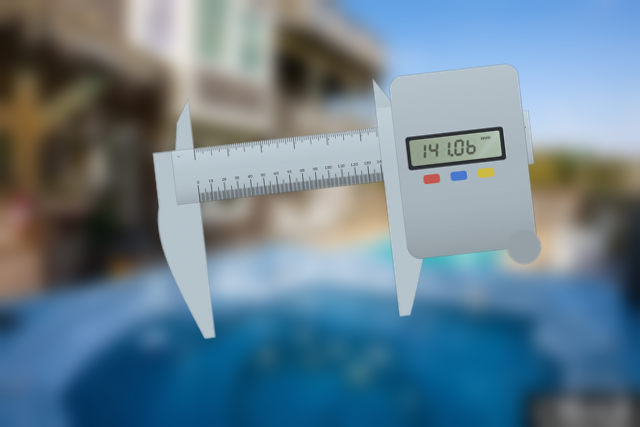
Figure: 141.06 mm
